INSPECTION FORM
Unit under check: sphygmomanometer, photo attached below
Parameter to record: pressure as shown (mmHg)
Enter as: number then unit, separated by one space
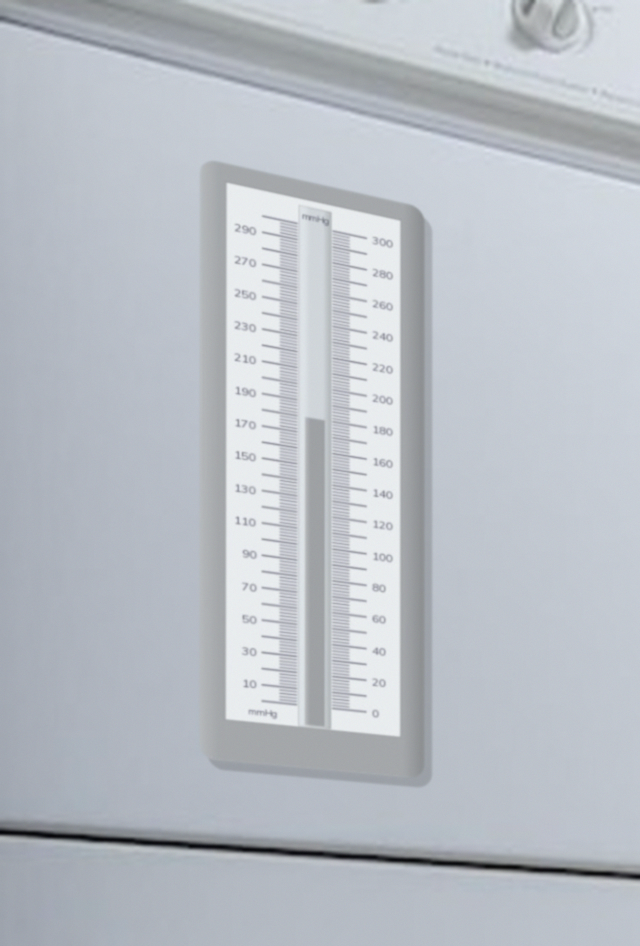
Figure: 180 mmHg
